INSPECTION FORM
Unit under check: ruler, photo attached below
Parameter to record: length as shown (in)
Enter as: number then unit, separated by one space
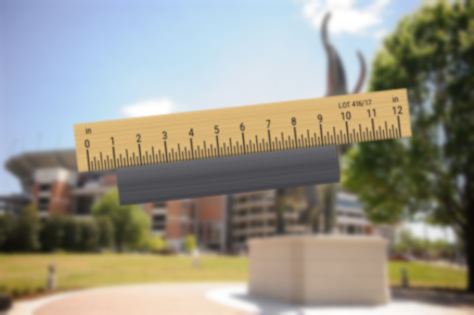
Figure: 8.5 in
